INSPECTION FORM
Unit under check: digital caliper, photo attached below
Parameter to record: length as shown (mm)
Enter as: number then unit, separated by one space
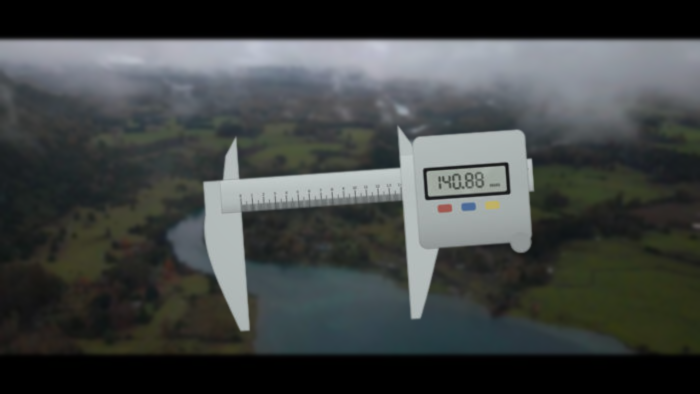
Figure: 140.88 mm
